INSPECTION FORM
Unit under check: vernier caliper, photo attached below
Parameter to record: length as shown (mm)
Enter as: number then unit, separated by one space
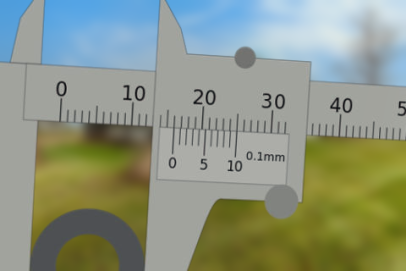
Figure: 16.0 mm
